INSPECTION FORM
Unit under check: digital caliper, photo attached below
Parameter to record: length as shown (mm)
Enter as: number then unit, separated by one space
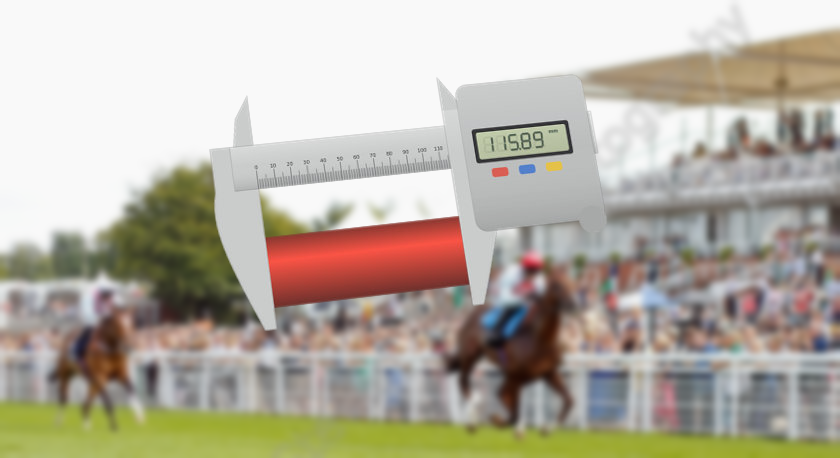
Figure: 115.89 mm
